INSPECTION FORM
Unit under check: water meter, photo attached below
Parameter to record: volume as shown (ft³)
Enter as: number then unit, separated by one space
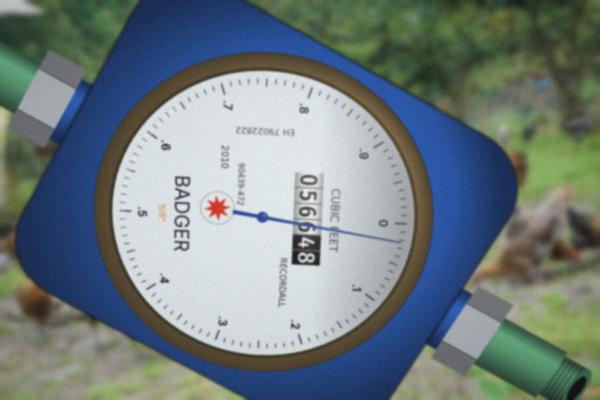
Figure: 56648.02 ft³
